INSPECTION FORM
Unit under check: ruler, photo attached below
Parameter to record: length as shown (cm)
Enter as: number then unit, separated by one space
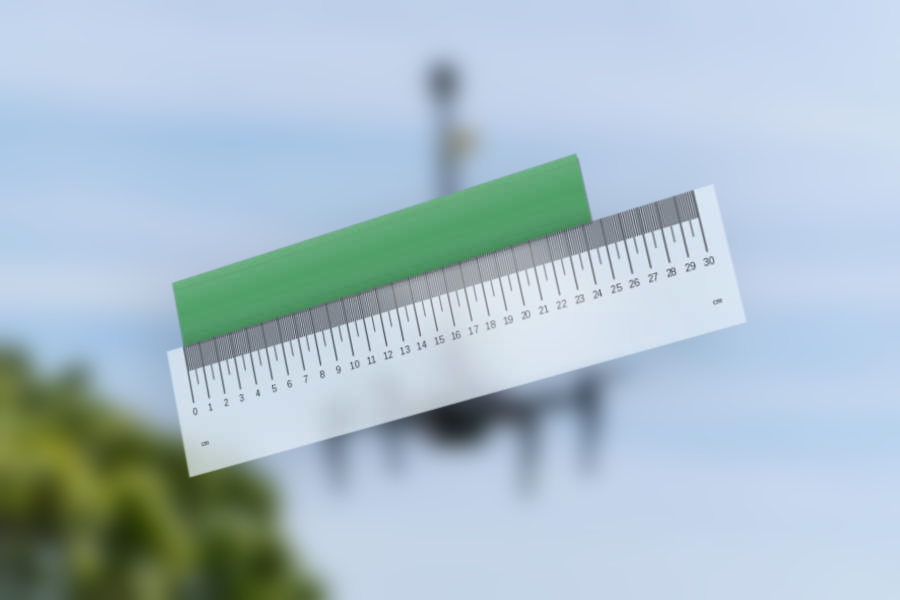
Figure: 24.5 cm
